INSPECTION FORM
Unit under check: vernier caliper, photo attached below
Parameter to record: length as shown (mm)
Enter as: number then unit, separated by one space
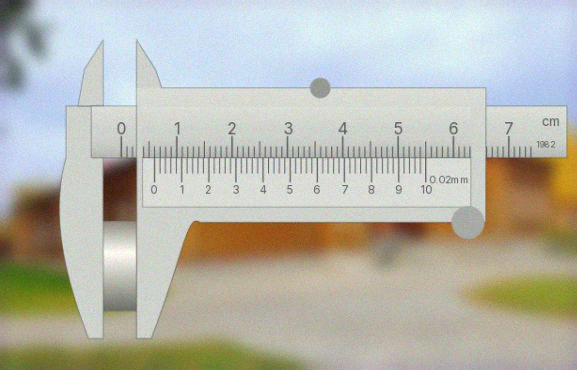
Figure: 6.0 mm
